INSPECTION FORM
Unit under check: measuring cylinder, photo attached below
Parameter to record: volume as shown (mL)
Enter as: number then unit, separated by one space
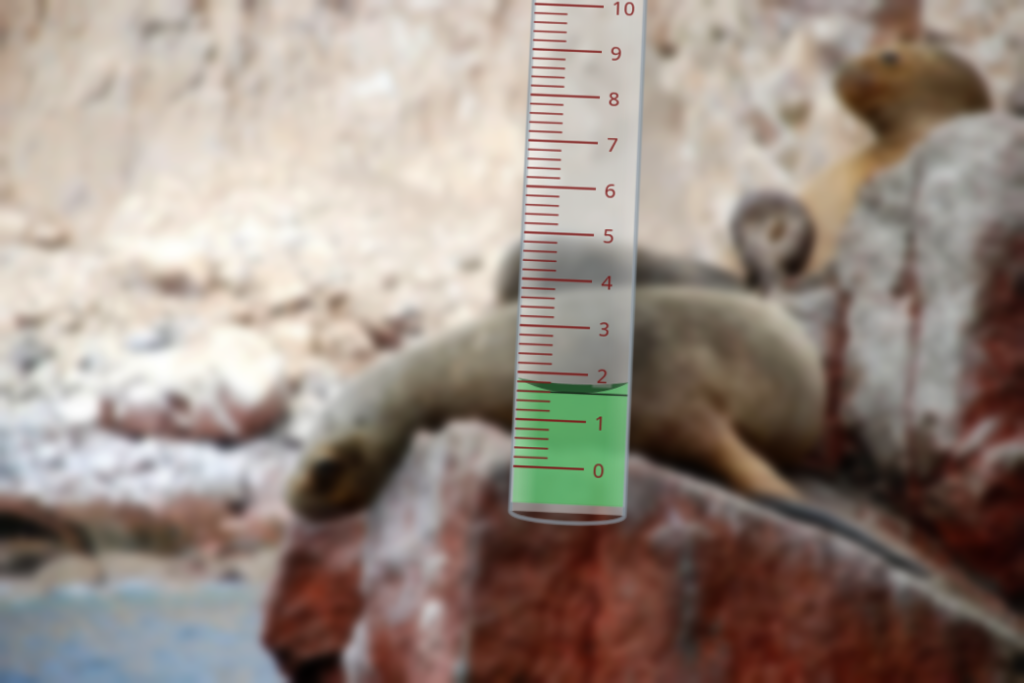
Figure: 1.6 mL
